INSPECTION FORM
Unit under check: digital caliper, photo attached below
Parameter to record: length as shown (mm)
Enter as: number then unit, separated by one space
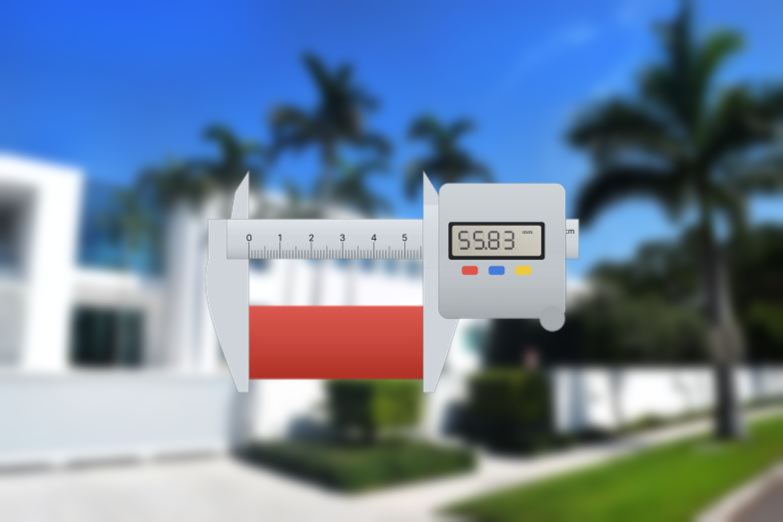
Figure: 55.83 mm
